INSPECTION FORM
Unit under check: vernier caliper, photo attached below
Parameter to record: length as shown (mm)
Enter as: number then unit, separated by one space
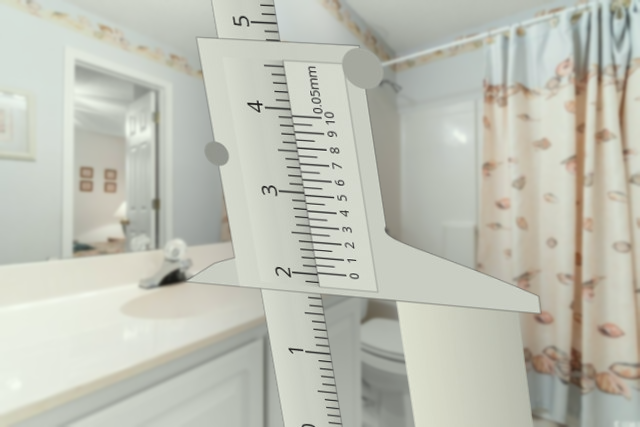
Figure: 20.2 mm
